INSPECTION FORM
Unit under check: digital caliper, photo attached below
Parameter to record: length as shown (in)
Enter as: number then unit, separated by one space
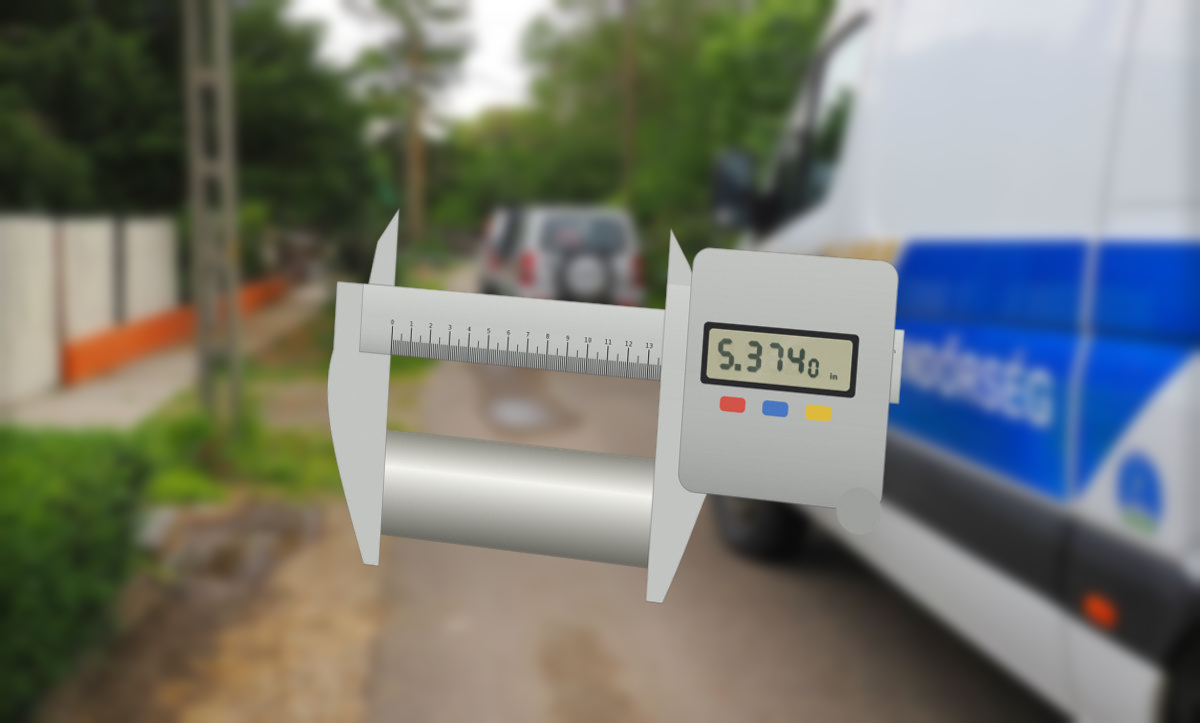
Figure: 5.3740 in
